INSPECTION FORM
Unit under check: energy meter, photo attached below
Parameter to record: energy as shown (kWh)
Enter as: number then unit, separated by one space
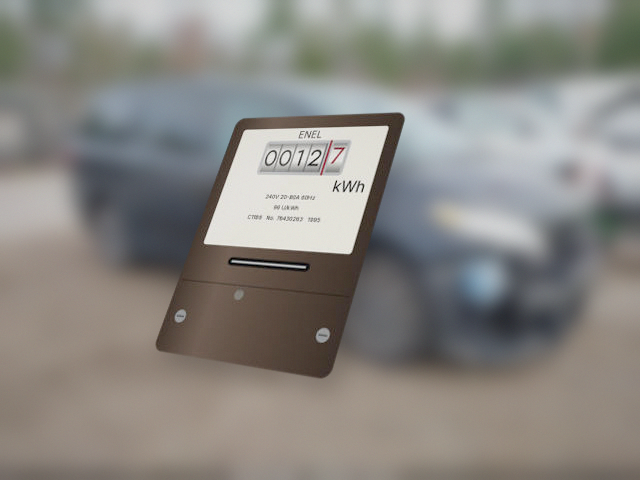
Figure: 12.7 kWh
